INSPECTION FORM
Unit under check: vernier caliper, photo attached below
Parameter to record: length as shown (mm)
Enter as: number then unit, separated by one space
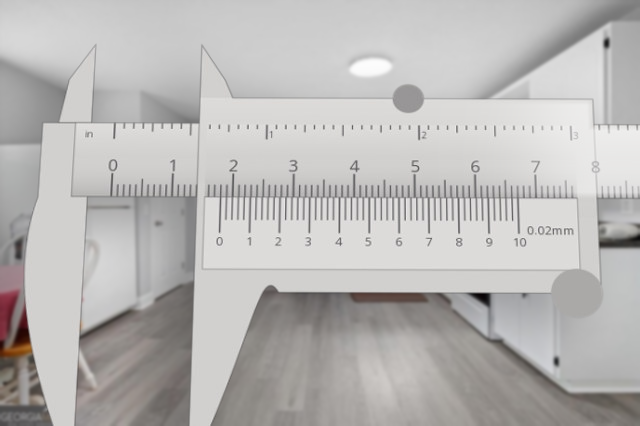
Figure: 18.0 mm
